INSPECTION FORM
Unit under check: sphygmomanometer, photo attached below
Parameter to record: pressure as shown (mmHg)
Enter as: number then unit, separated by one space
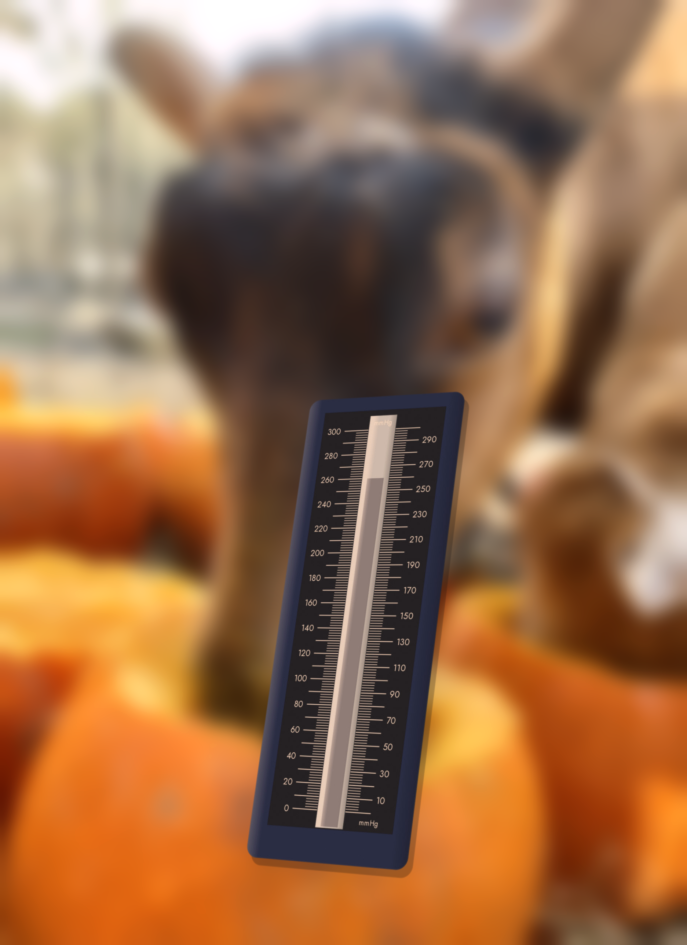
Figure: 260 mmHg
